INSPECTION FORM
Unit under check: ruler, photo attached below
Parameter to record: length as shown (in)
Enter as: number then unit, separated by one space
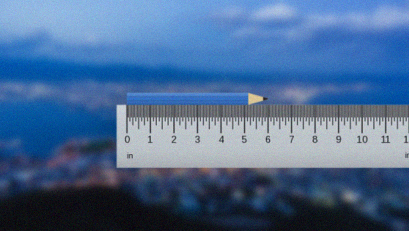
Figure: 6 in
